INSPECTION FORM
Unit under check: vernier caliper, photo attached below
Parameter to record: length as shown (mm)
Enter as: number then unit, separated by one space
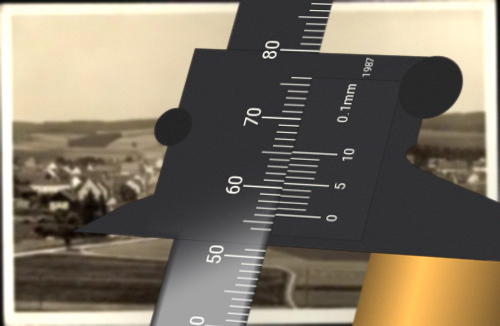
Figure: 56.2 mm
